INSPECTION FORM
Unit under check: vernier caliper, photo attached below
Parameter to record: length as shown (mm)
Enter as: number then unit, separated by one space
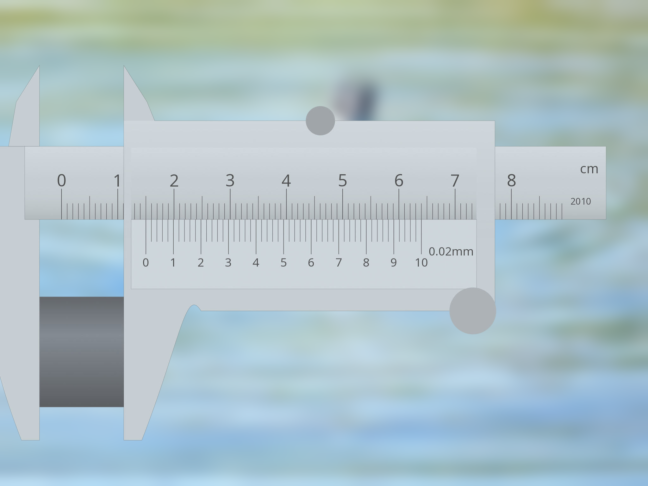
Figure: 15.0 mm
